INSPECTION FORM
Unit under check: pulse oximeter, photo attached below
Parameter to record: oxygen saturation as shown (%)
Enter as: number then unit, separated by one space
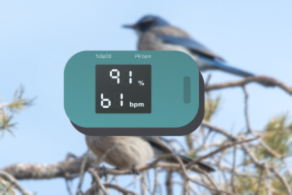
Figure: 91 %
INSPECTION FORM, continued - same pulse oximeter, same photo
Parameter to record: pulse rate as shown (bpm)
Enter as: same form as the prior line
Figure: 61 bpm
